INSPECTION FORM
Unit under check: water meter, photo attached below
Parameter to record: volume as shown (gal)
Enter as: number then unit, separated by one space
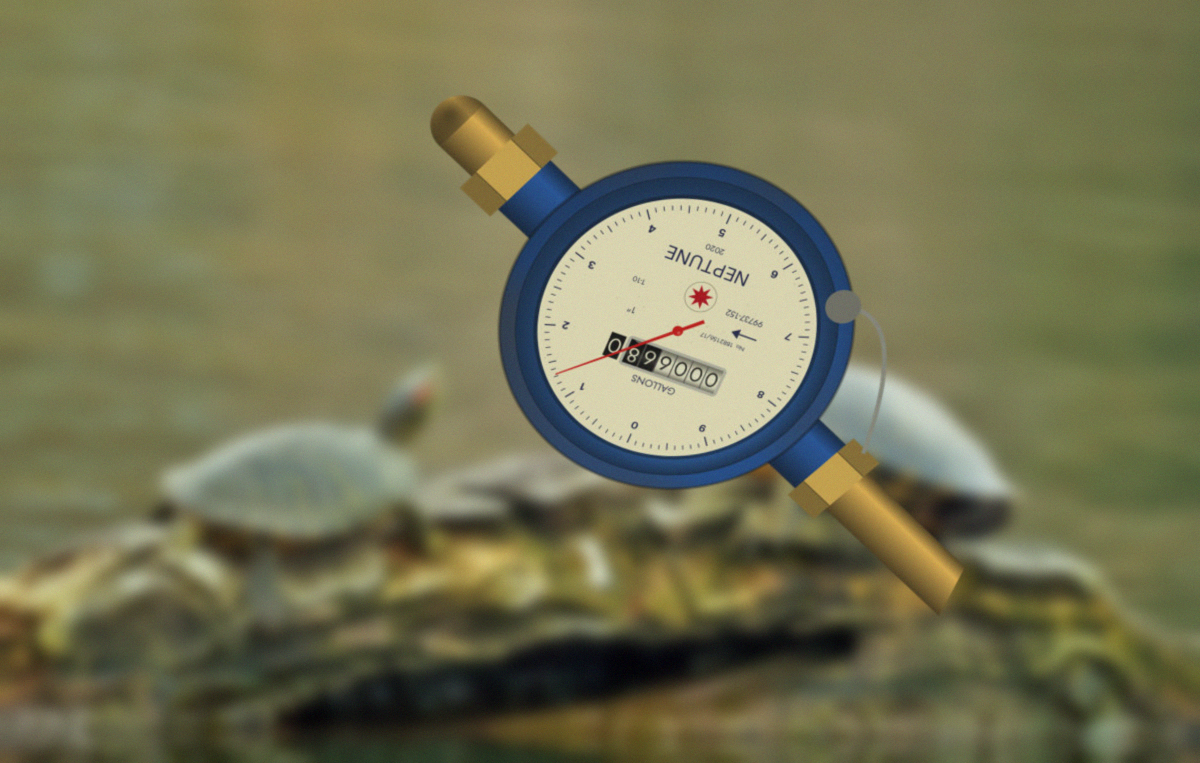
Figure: 6681.3 gal
